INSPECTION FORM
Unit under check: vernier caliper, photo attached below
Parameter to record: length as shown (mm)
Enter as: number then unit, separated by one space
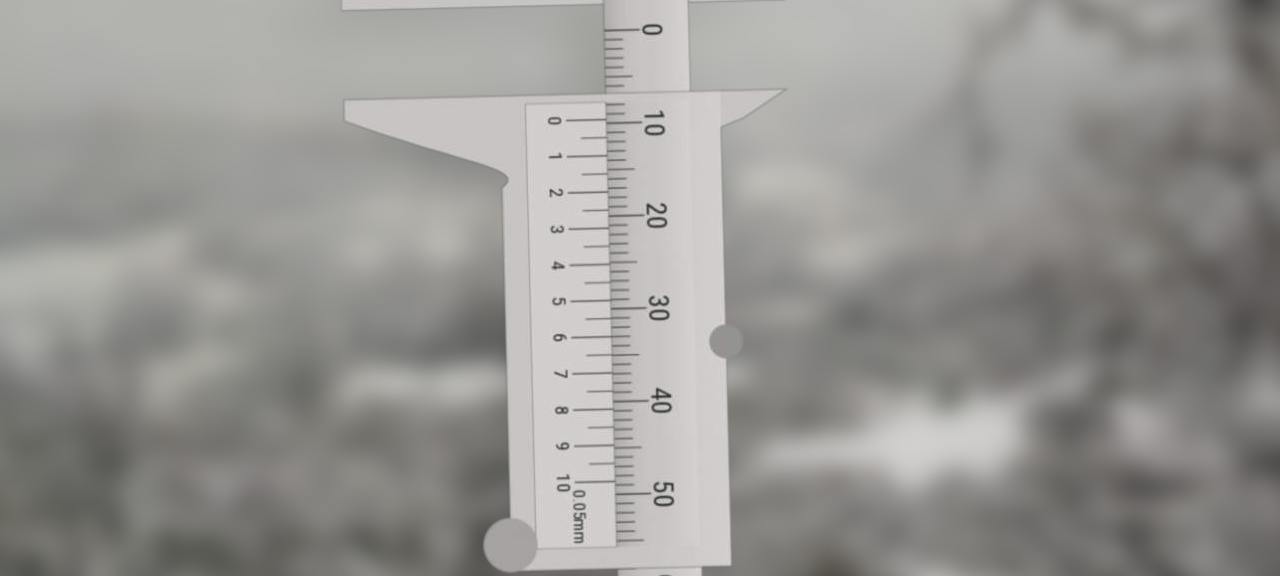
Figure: 9.6 mm
